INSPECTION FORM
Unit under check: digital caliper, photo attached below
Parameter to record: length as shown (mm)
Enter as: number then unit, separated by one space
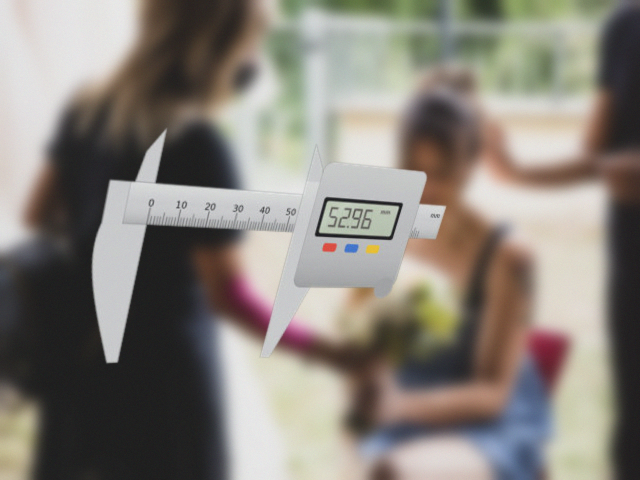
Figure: 52.96 mm
